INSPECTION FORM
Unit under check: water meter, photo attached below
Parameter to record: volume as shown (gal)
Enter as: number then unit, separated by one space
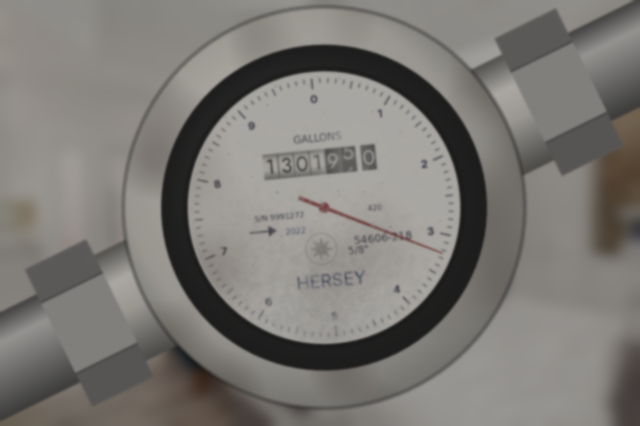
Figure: 1301953.2 gal
